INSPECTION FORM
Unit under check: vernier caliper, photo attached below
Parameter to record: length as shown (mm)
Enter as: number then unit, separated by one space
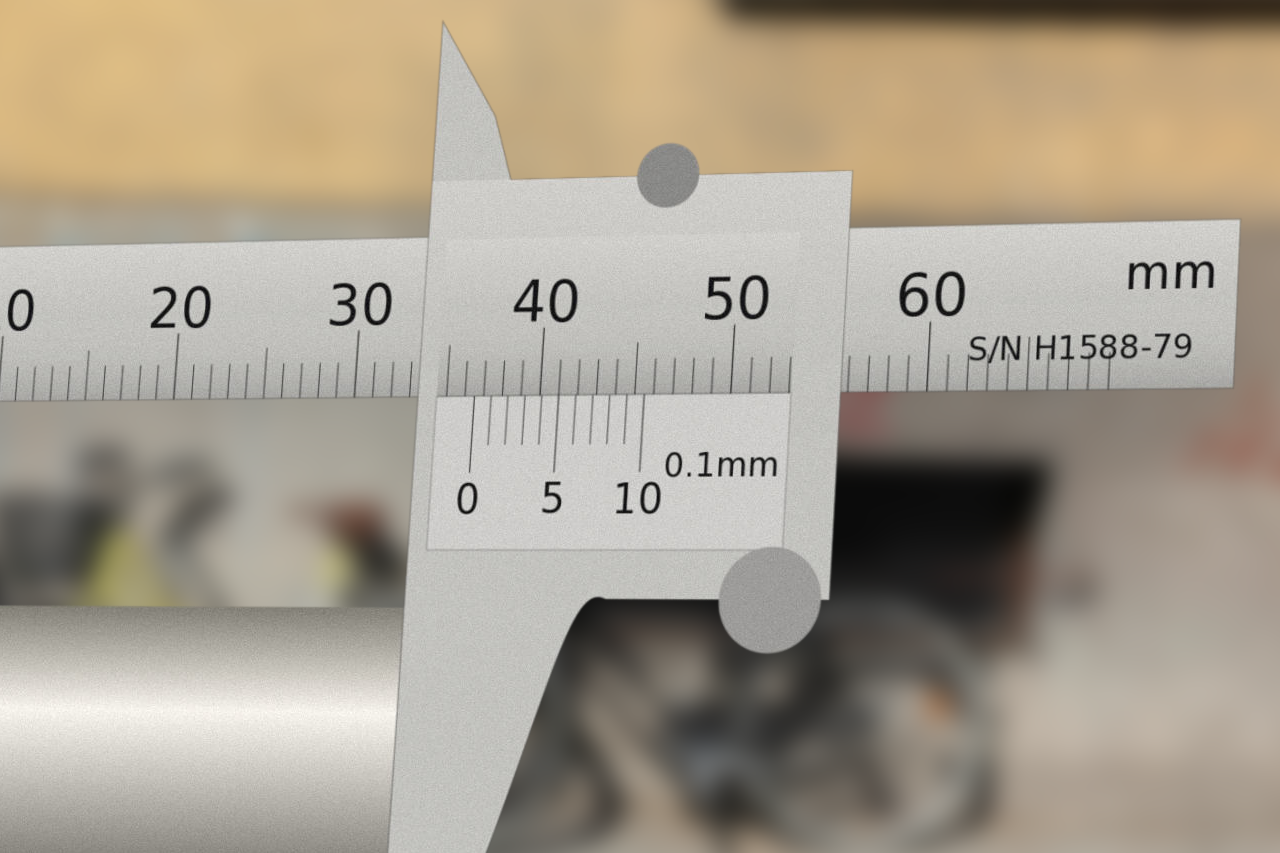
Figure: 36.5 mm
